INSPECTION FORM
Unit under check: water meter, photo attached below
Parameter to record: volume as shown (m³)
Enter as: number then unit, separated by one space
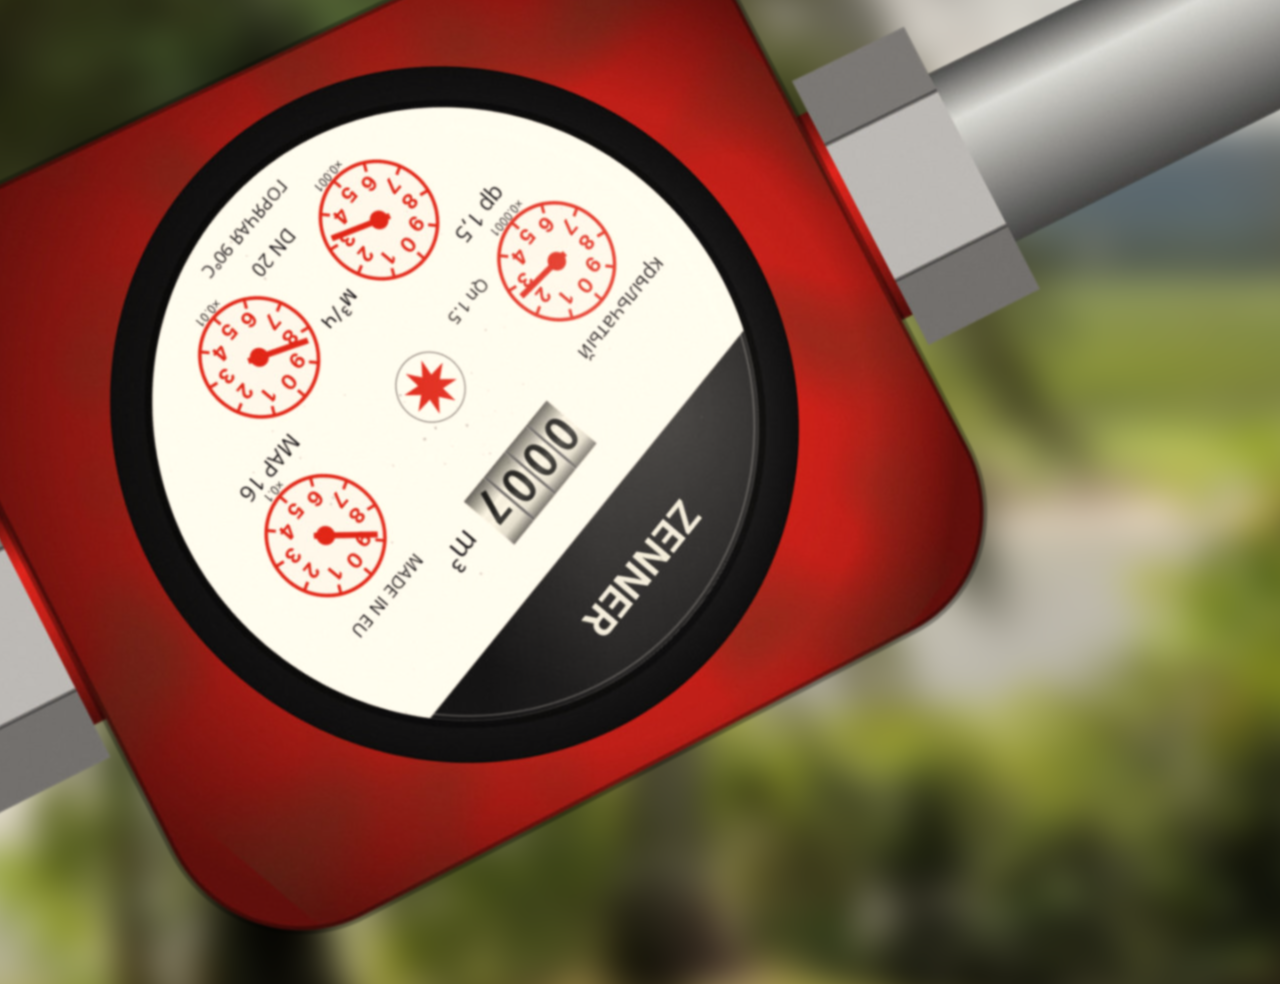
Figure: 6.8832 m³
